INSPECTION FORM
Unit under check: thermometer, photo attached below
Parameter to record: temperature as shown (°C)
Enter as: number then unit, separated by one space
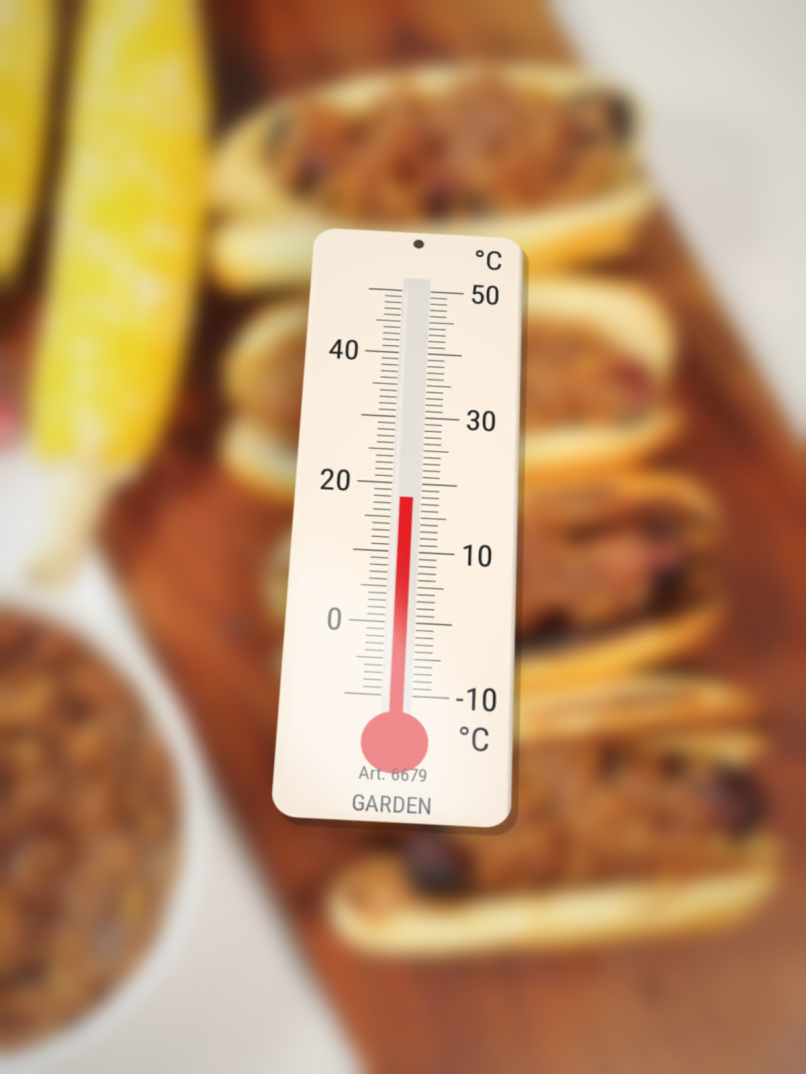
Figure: 18 °C
